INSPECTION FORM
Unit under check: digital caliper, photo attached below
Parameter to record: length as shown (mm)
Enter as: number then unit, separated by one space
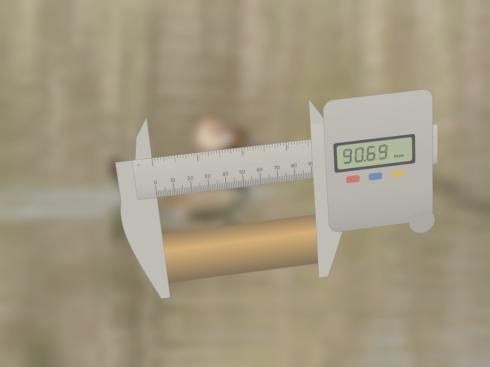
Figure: 90.69 mm
